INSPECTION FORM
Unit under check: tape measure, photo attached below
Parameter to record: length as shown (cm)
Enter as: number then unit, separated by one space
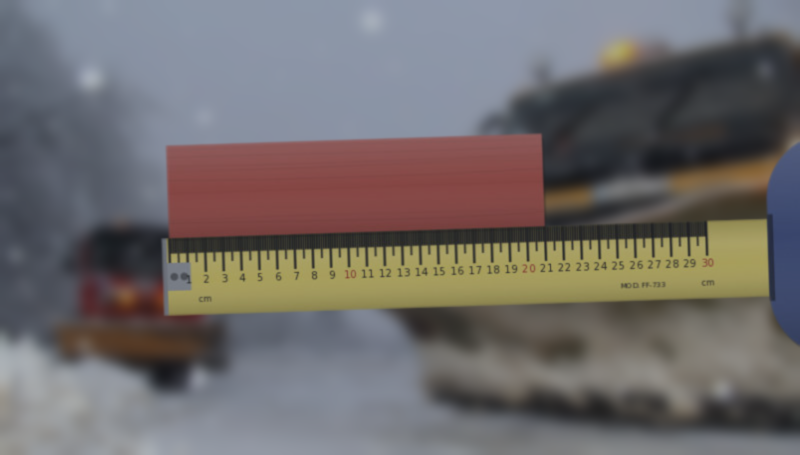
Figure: 21 cm
